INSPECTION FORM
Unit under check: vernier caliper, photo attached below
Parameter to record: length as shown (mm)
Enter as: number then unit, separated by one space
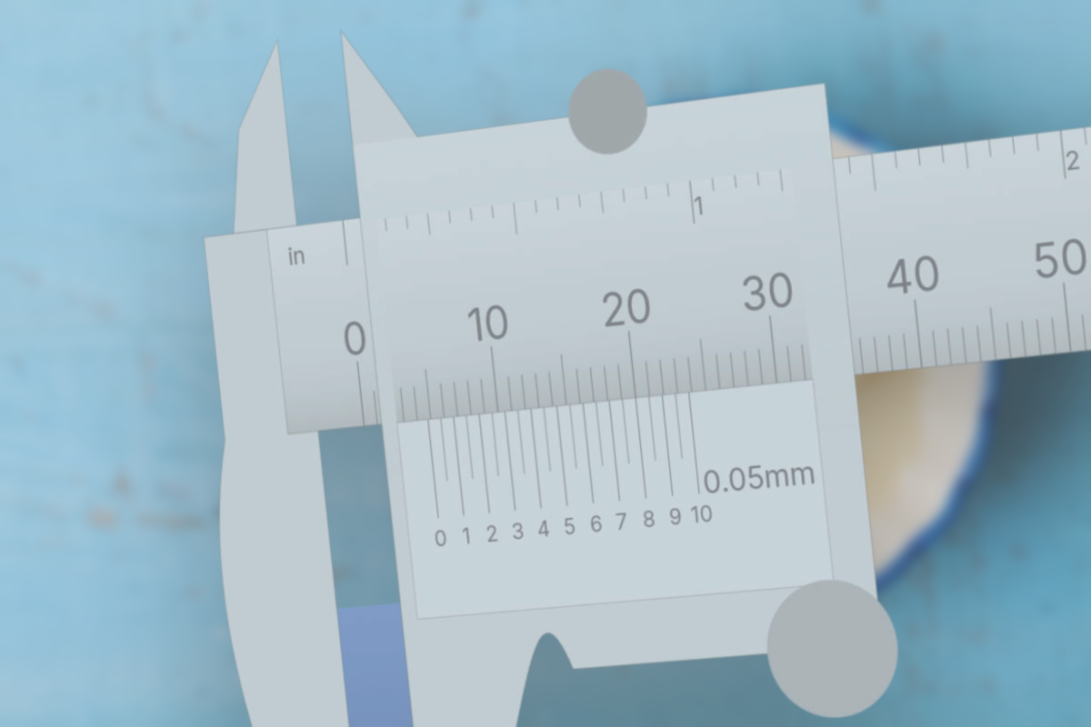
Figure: 4.8 mm
